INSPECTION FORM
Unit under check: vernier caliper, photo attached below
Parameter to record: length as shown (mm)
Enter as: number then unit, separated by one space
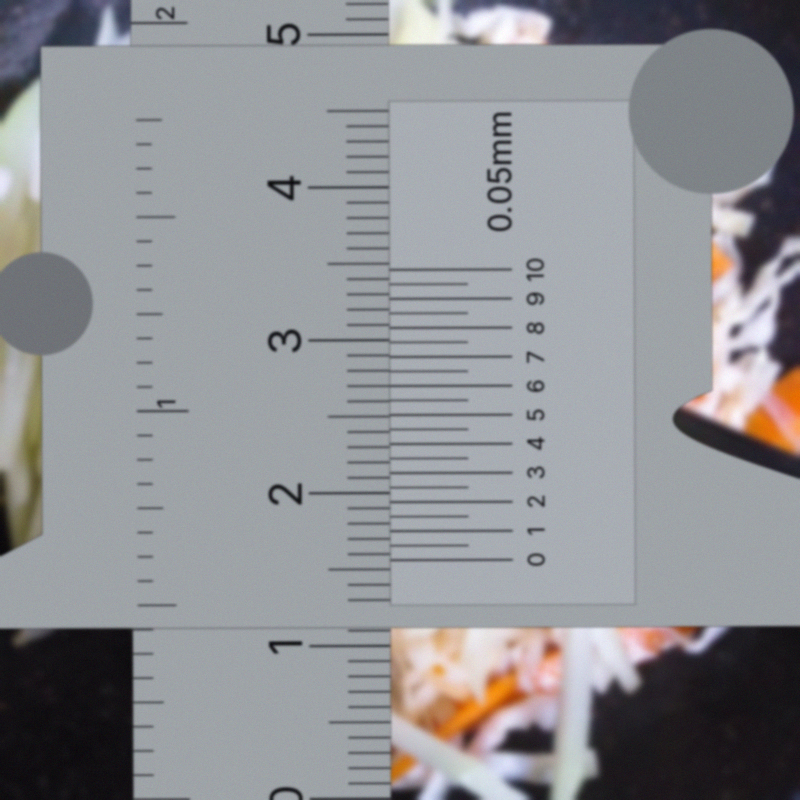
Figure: 15.6 mm
